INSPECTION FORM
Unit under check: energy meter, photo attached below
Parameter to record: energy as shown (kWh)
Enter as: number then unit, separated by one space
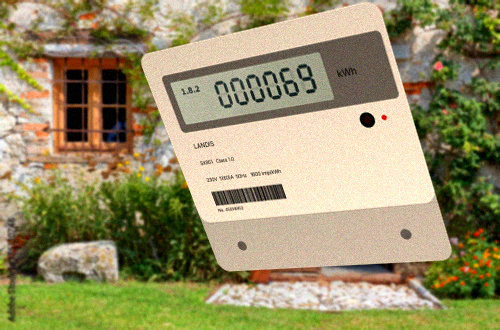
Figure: 69 kWh
